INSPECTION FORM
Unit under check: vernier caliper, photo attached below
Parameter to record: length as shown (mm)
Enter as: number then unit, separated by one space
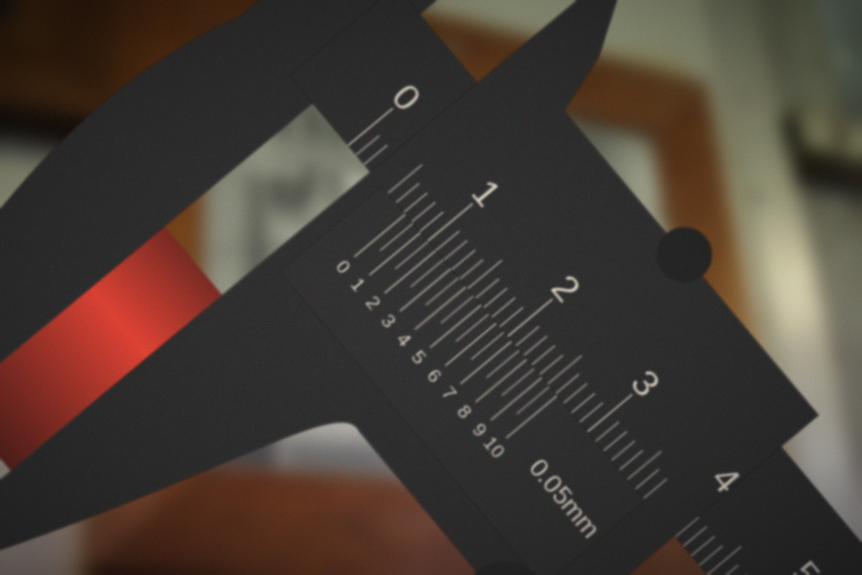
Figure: 7.2 mm
